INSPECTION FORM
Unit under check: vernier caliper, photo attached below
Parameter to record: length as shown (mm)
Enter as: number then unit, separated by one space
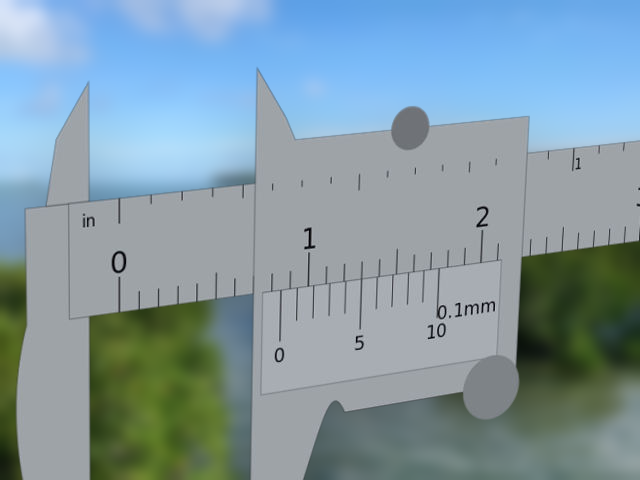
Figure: 8.5 mm
